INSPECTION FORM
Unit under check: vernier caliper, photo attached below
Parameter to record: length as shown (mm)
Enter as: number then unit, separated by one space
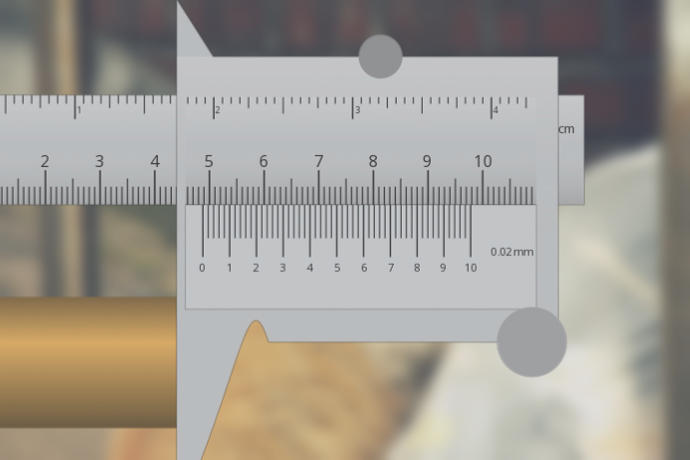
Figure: 48.8 mm
